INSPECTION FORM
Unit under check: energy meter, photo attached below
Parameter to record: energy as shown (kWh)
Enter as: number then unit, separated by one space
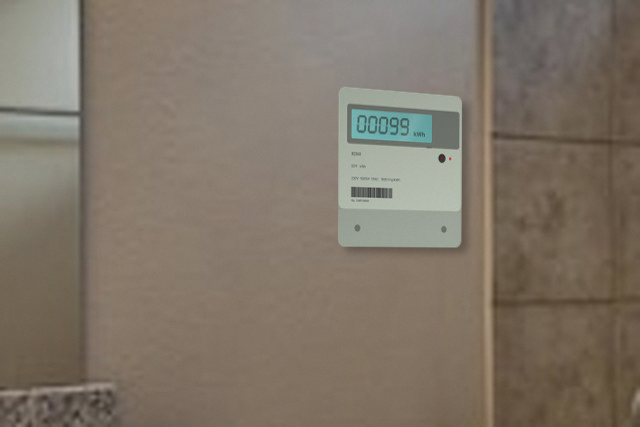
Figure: 99 kWh
